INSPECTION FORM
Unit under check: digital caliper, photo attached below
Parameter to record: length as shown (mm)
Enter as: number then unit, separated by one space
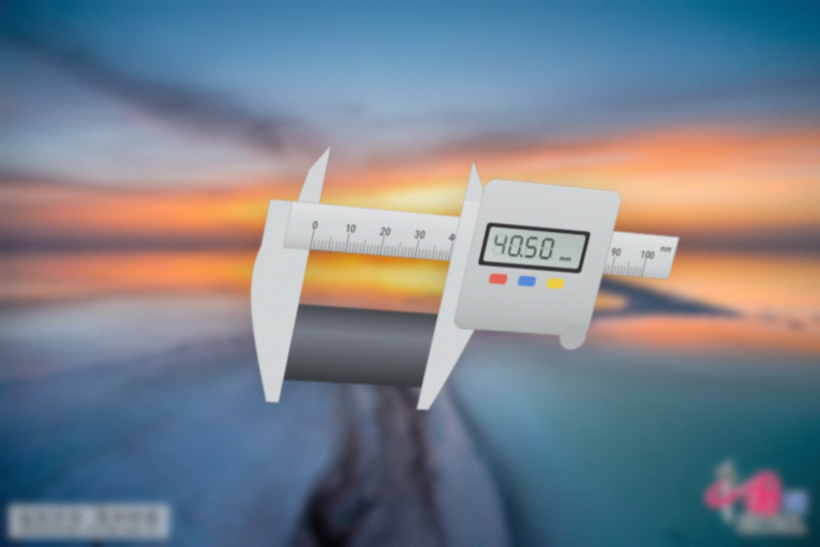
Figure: 40.50 mm
